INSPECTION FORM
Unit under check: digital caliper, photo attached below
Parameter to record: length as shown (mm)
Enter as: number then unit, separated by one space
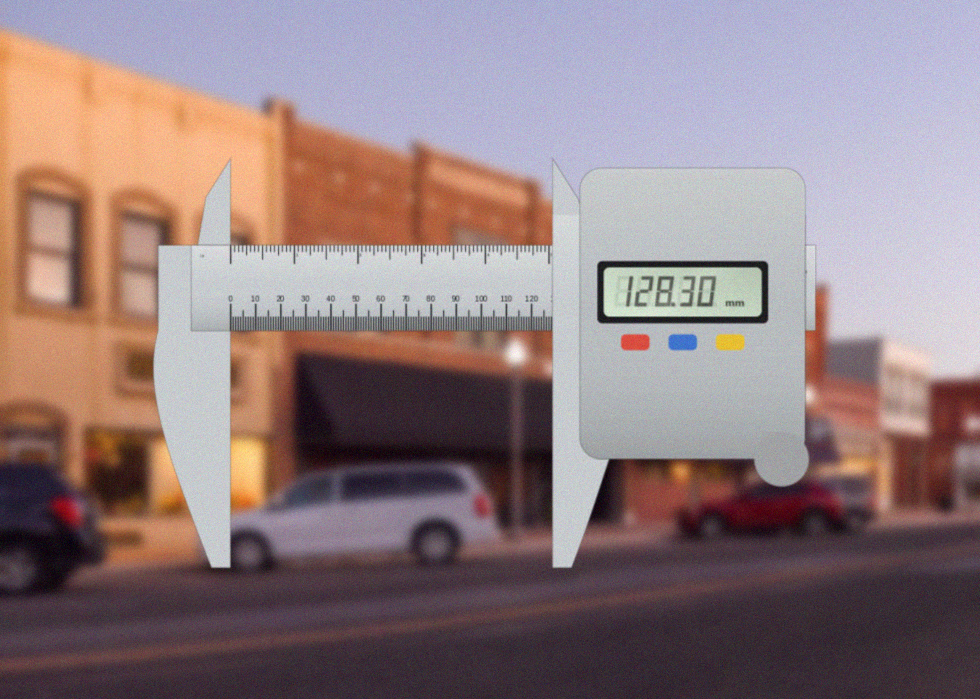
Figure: 128.30 mm
